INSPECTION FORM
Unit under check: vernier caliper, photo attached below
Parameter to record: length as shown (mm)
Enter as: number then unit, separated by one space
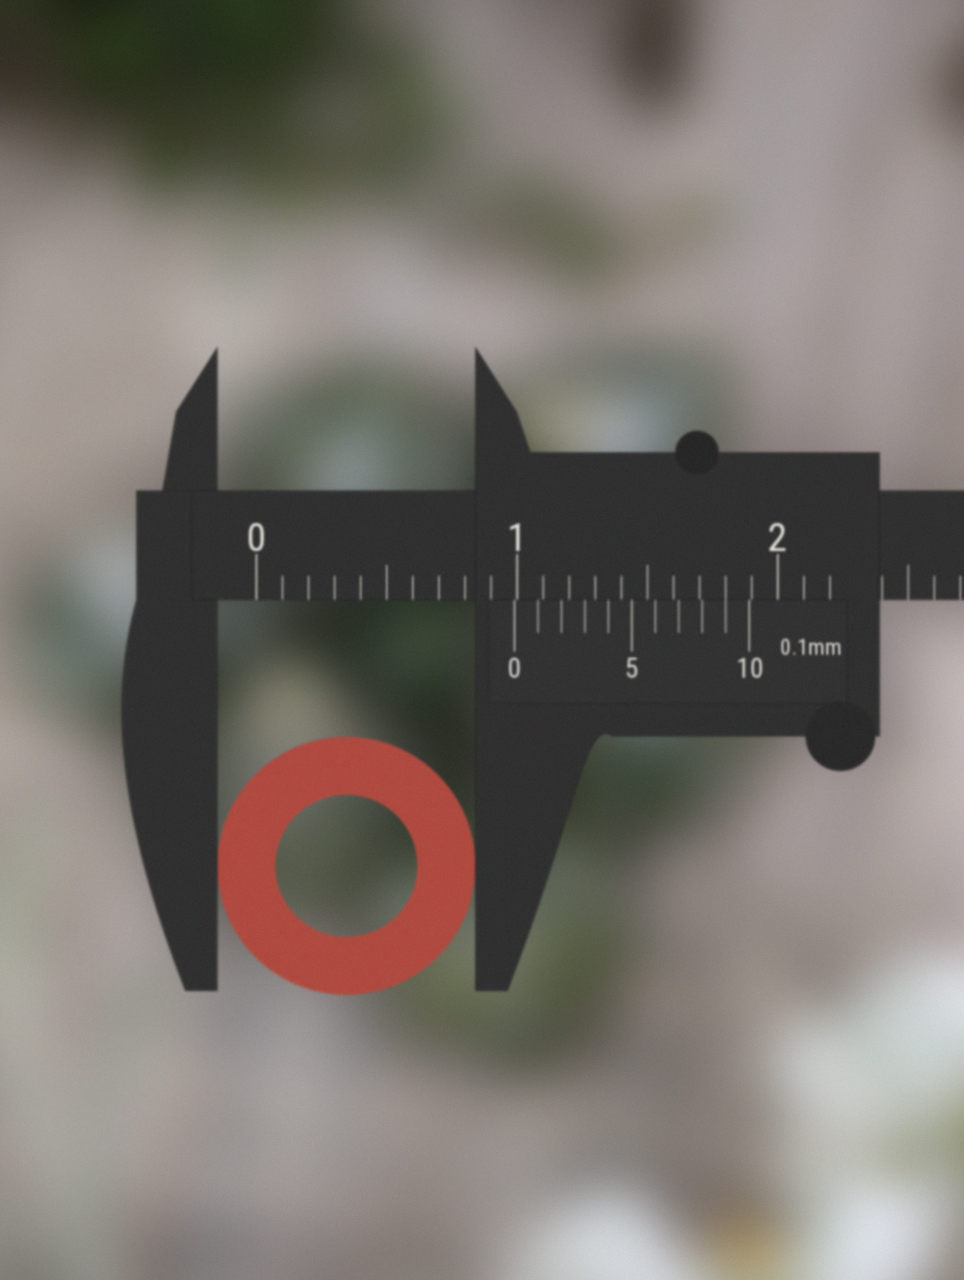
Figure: 9.9 mm
